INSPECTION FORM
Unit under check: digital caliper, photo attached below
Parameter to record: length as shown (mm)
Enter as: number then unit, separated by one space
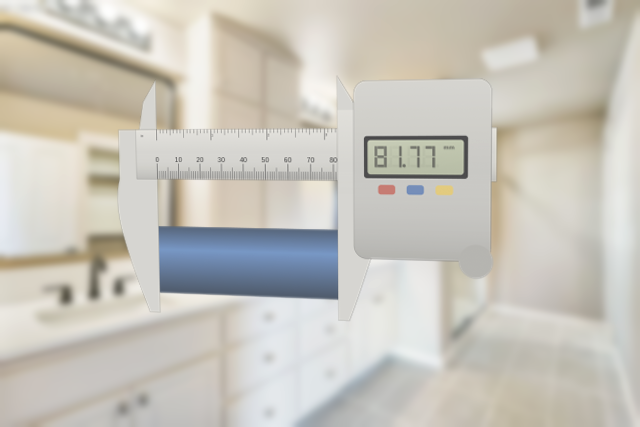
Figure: 81.77 mm
